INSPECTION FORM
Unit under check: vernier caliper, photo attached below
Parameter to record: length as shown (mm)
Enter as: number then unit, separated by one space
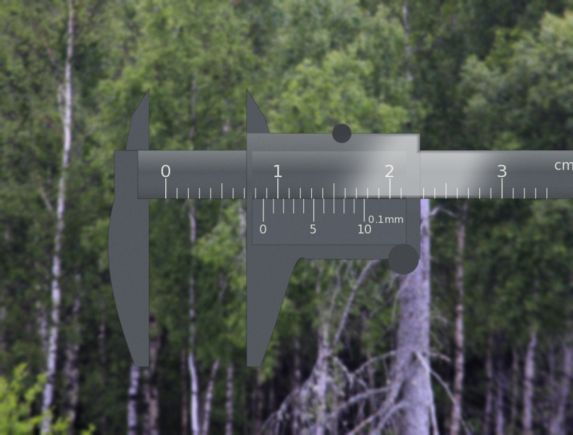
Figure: 8.7 mm
